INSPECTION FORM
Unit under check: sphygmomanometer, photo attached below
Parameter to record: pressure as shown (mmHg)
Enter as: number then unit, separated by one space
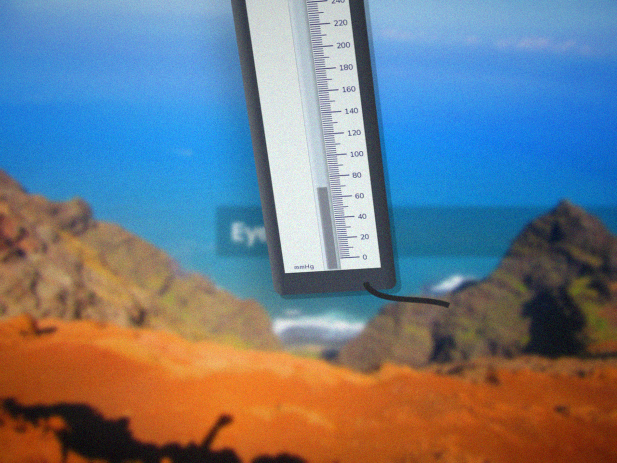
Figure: 70 mmHg
